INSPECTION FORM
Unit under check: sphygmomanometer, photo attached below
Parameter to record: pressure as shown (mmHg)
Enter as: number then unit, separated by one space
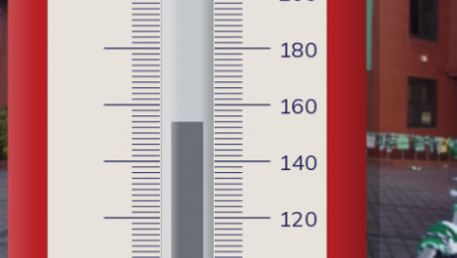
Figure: 154 mmHg
